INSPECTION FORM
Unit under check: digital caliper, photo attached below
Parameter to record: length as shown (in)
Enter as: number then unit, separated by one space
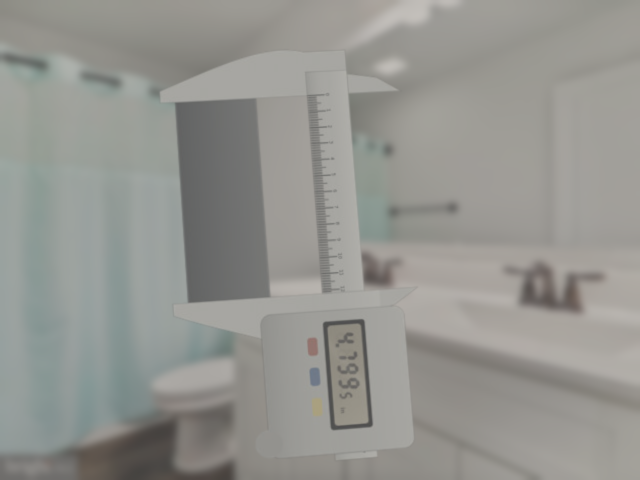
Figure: 4.7995 in
